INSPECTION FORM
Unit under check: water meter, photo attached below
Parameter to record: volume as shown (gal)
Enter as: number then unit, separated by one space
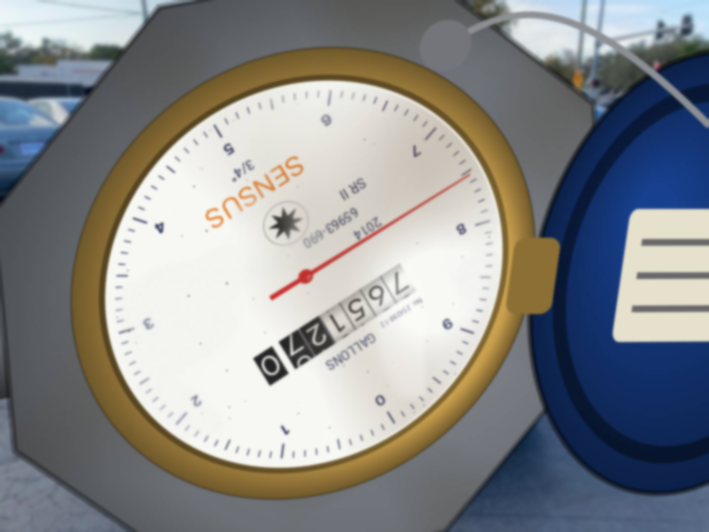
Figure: 7651267.5 gal
